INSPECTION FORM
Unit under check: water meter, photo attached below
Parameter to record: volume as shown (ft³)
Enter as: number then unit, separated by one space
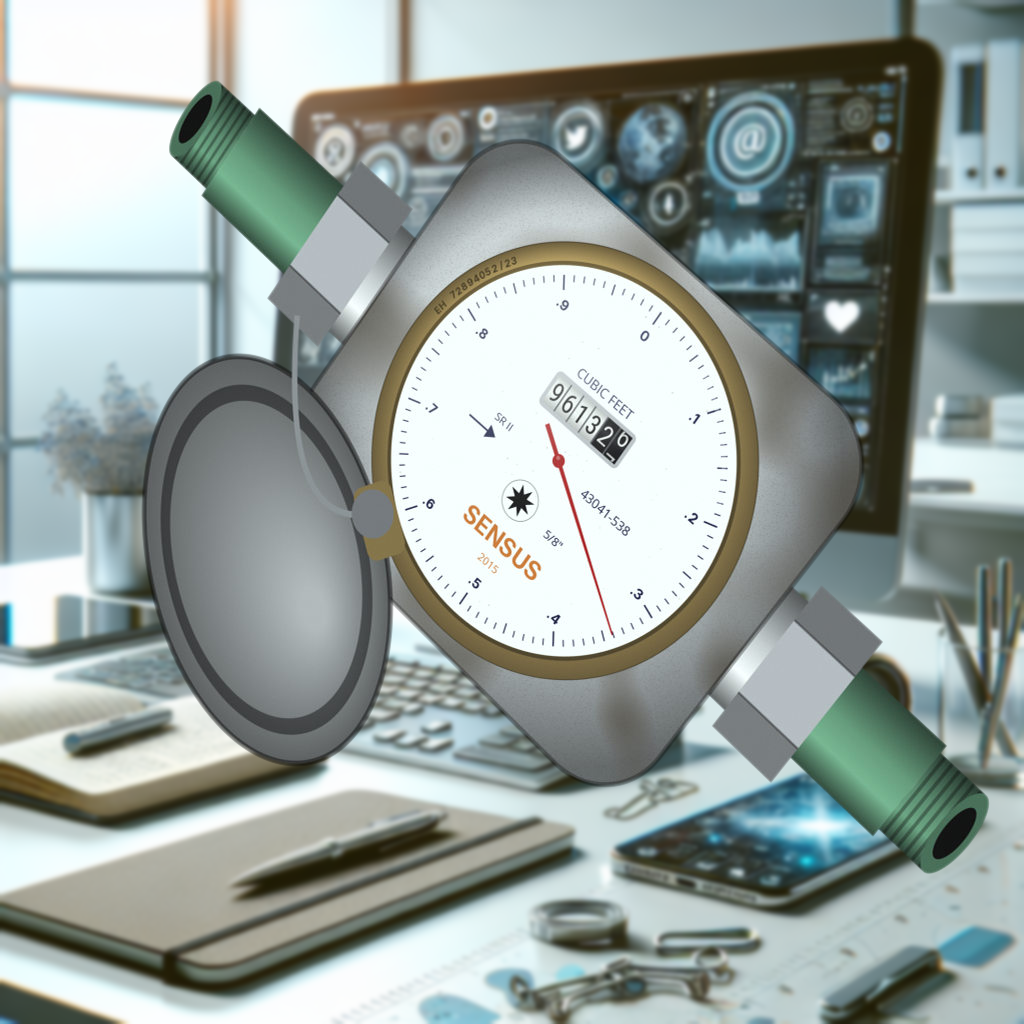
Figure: 961326.34 ft³
